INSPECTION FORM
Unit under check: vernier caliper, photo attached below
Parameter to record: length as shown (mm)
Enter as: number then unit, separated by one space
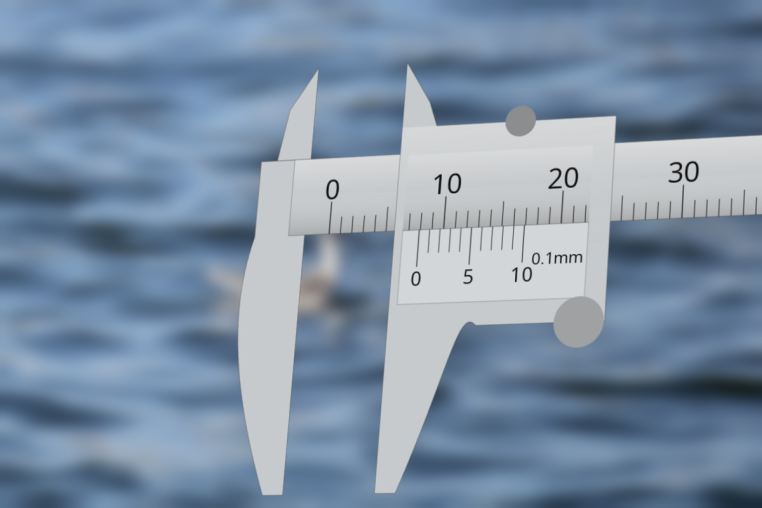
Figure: 7.9 mm
